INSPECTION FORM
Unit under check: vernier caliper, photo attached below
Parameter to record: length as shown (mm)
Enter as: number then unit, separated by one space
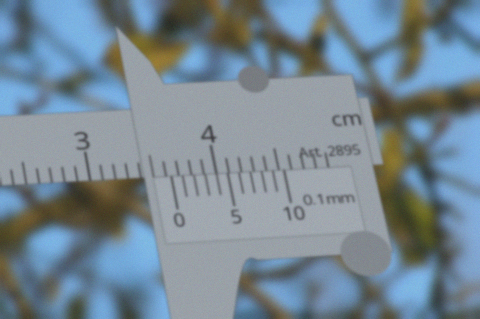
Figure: 36.4 mm
